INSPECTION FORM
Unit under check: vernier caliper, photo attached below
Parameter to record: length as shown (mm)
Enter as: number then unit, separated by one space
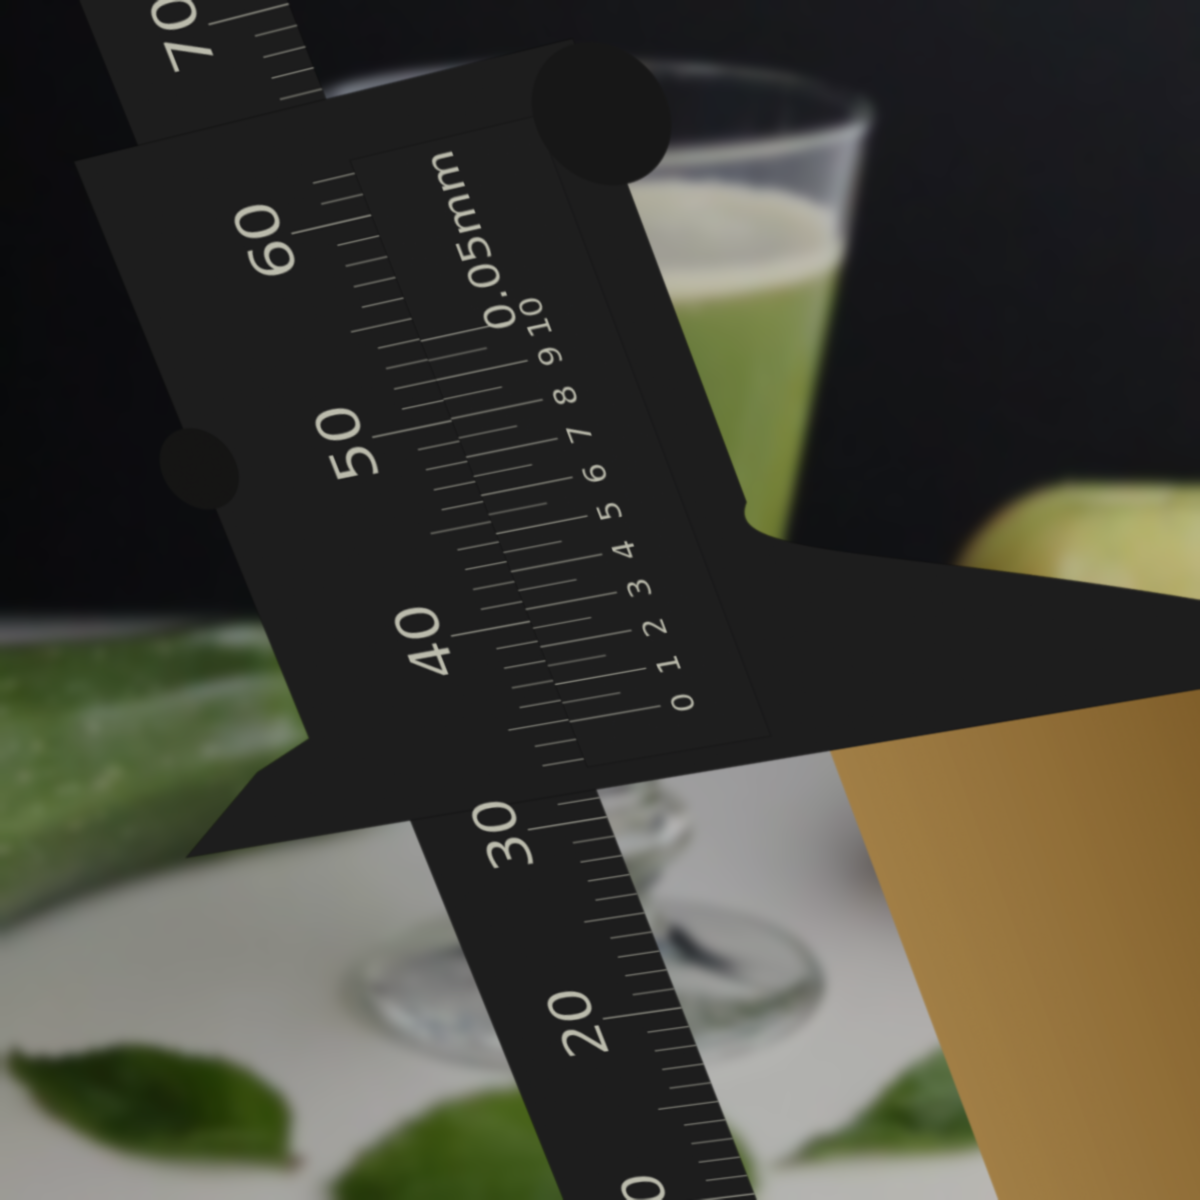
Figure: 34.9 mm
